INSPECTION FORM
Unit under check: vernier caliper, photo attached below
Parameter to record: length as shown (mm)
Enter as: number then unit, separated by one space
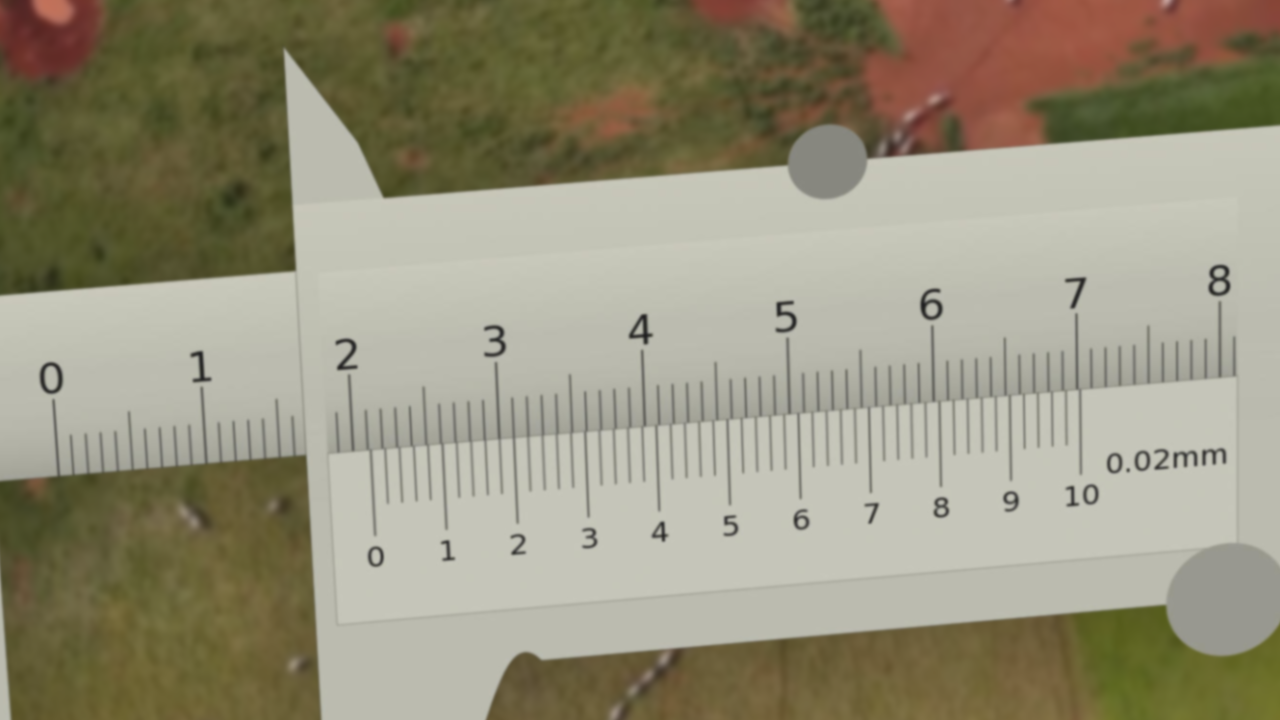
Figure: 21.2 mm
